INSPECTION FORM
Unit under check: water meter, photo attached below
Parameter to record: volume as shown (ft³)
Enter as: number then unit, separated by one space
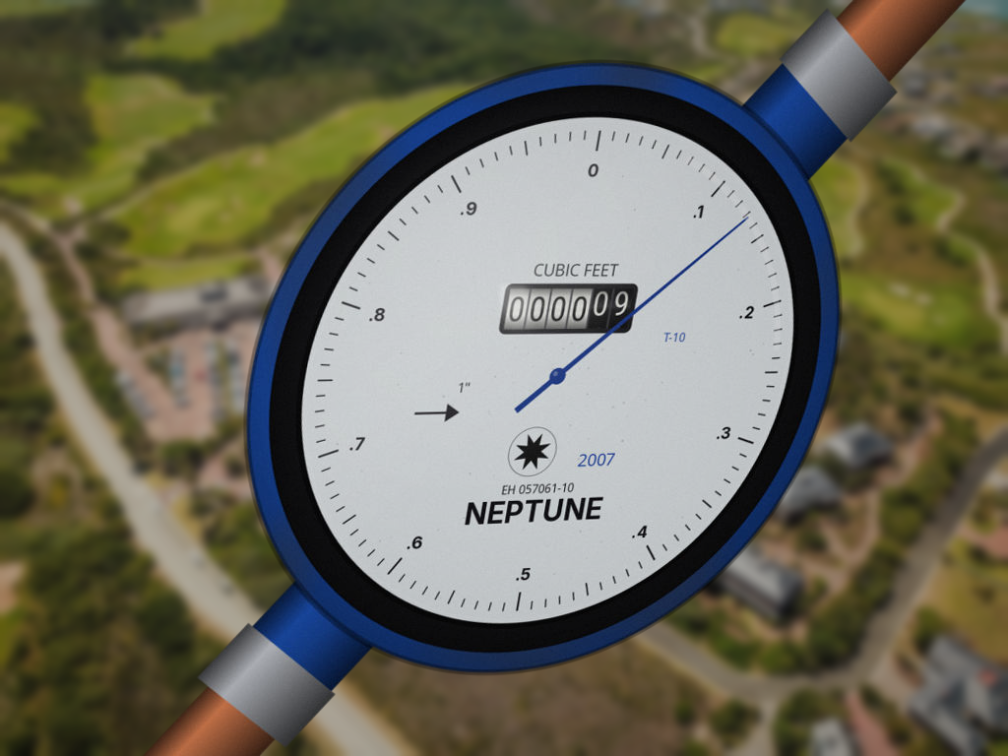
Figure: 9.13 ft³
